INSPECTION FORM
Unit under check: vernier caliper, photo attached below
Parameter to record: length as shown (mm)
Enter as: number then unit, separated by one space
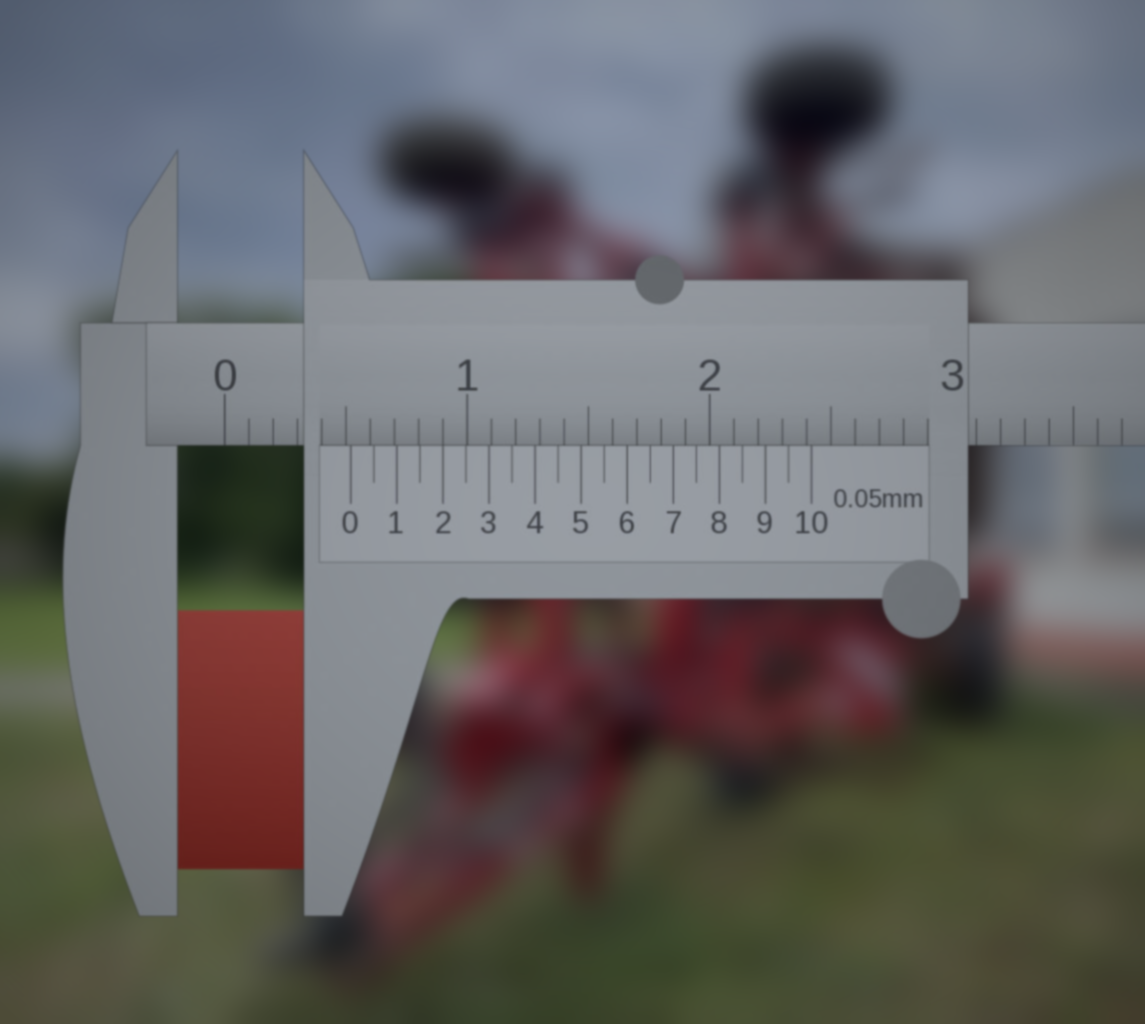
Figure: 5.2 mm
